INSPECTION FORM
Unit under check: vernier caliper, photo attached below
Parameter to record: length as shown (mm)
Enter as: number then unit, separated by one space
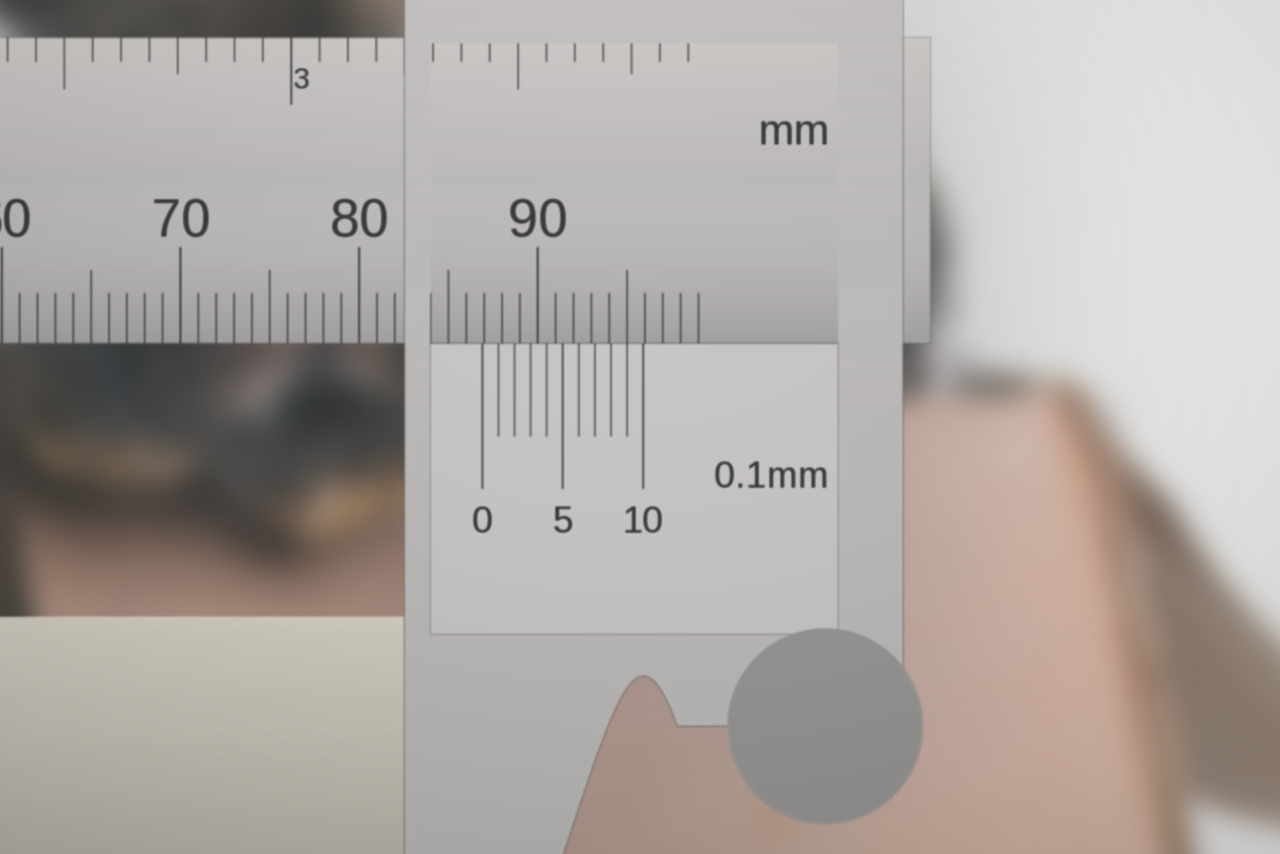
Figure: 86.9 mm
